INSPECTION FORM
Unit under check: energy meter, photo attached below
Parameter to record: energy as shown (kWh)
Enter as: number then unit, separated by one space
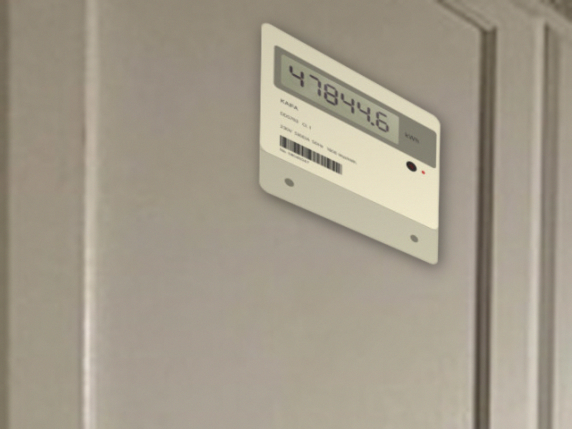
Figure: 47844.6 kWh
